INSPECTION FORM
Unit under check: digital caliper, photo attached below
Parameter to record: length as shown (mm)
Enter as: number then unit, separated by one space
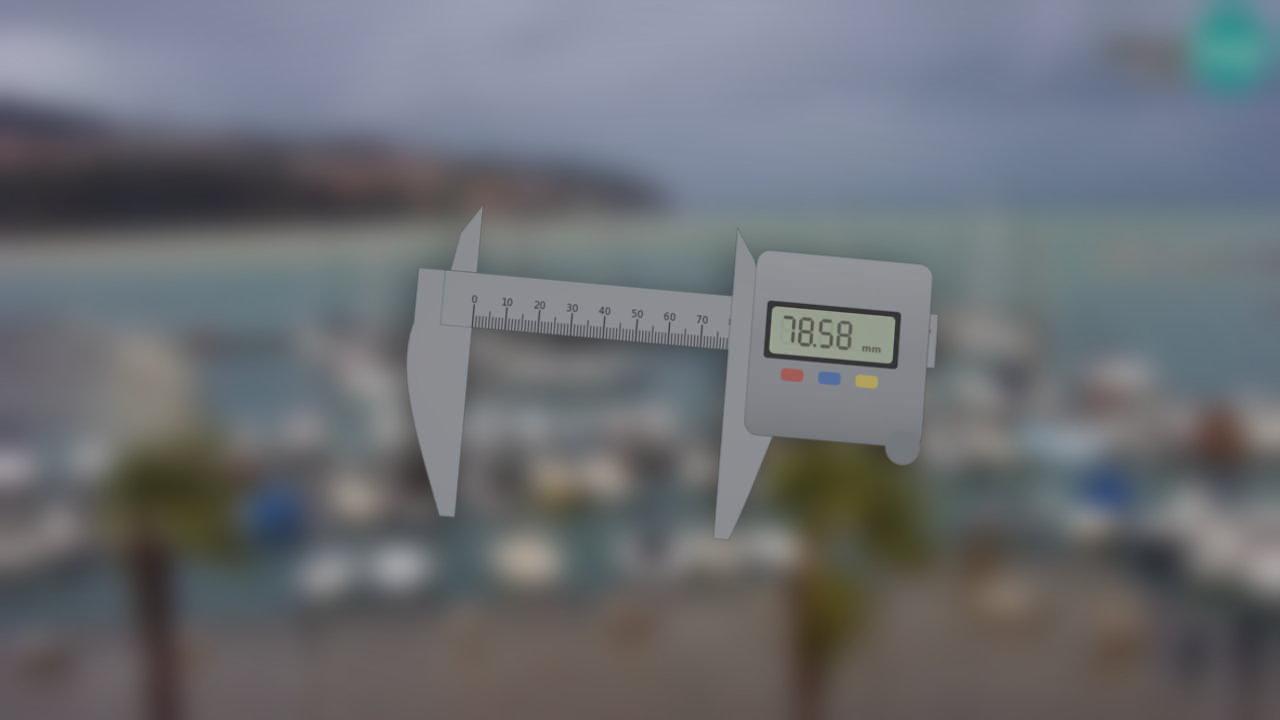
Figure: 78.58 mm
